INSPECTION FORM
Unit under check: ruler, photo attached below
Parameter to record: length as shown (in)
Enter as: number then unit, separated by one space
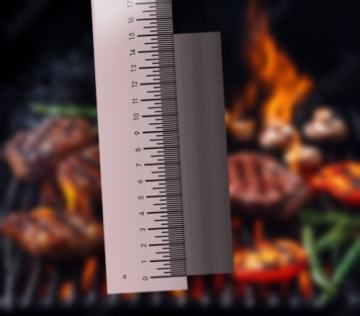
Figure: 15 in
